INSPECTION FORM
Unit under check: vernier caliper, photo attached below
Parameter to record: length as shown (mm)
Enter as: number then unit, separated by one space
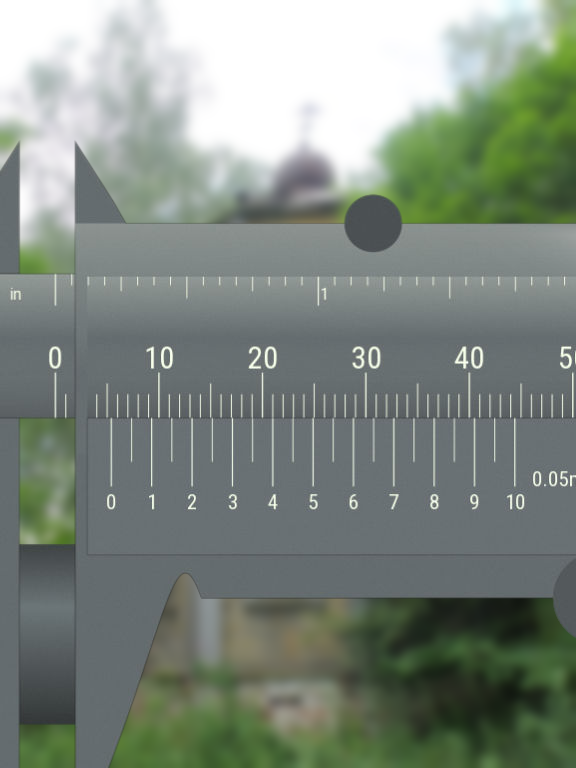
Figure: 5.4 mm
